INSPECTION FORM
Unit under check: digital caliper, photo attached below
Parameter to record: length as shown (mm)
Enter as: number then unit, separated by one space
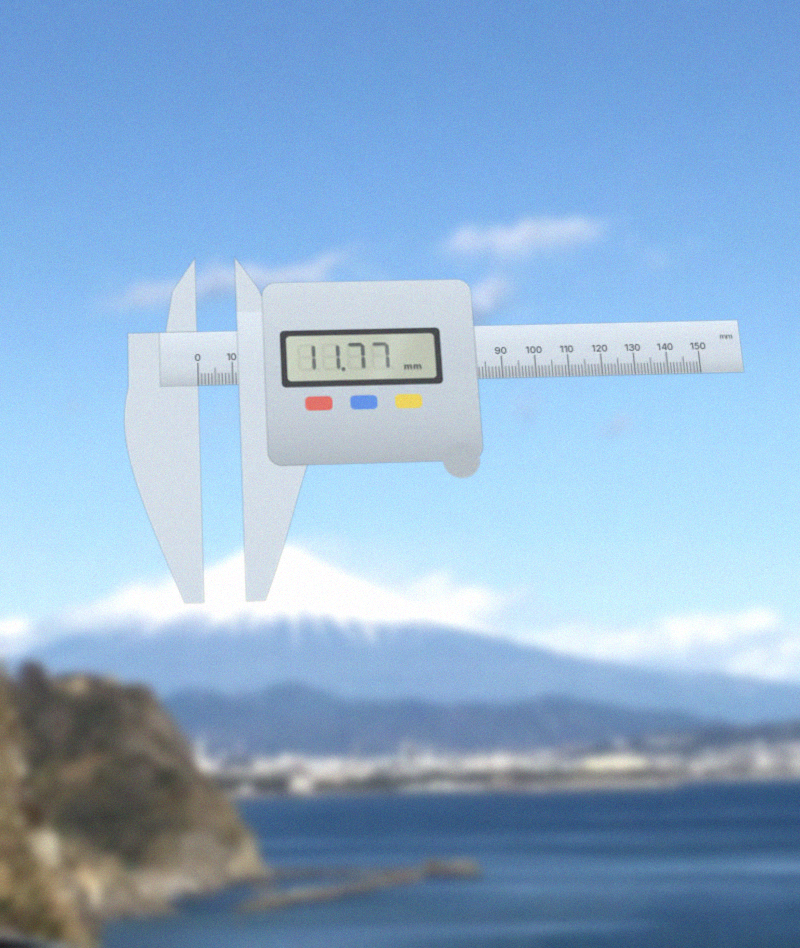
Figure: 11.77 mm
